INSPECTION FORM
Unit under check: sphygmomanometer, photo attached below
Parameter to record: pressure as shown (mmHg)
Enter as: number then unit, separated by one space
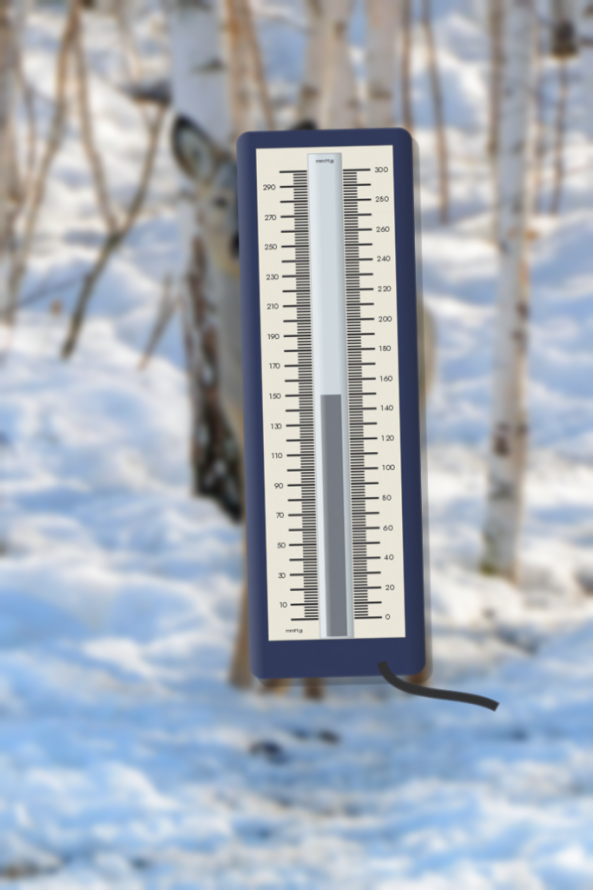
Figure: 150 mmHg
